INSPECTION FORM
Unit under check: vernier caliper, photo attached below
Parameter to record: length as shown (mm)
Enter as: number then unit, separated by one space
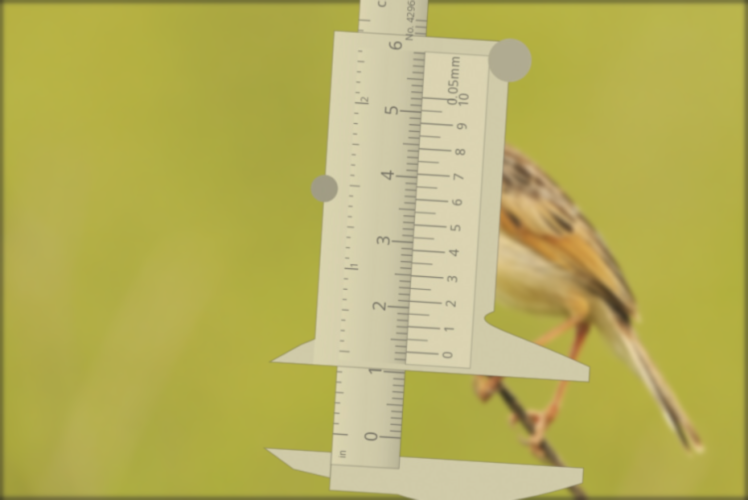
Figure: 13.2 mm
